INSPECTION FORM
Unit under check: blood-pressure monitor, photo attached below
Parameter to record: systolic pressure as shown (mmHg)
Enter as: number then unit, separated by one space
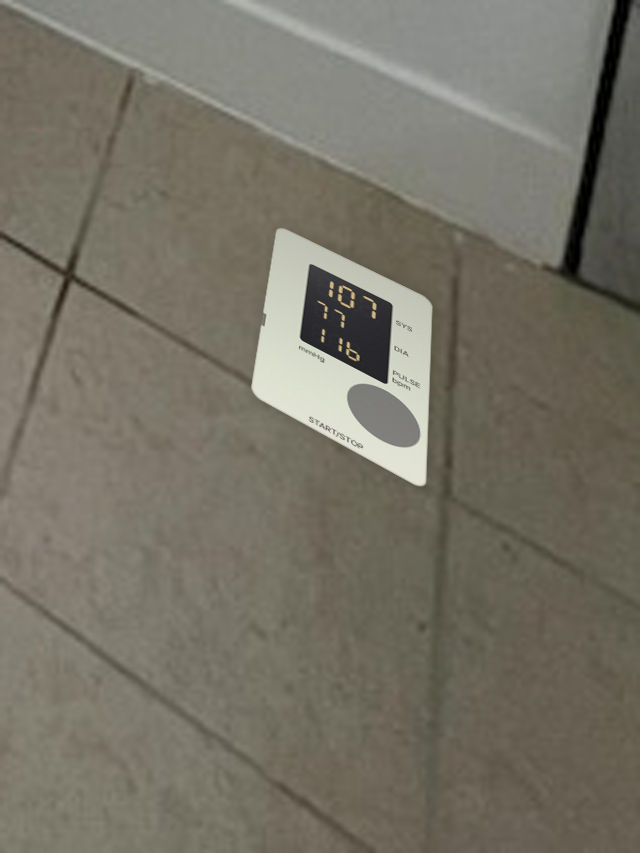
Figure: 107 mmHg
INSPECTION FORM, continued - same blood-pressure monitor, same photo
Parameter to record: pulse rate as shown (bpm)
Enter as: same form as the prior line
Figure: 116 bpm
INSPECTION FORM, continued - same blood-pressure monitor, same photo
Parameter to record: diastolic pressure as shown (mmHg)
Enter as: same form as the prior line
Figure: 77 mmHg
